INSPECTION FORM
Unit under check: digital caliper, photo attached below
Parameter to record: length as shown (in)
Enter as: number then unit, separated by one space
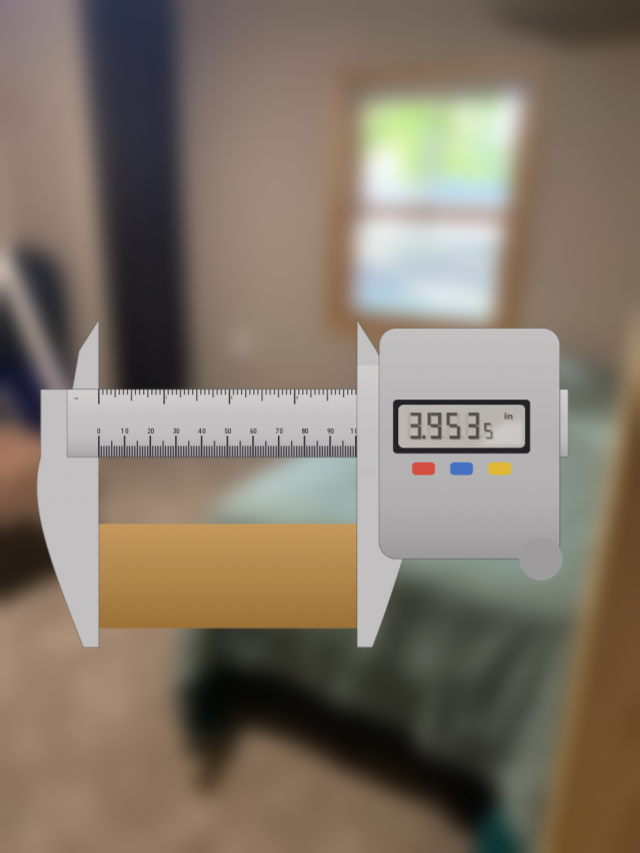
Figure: 3.9535 in
